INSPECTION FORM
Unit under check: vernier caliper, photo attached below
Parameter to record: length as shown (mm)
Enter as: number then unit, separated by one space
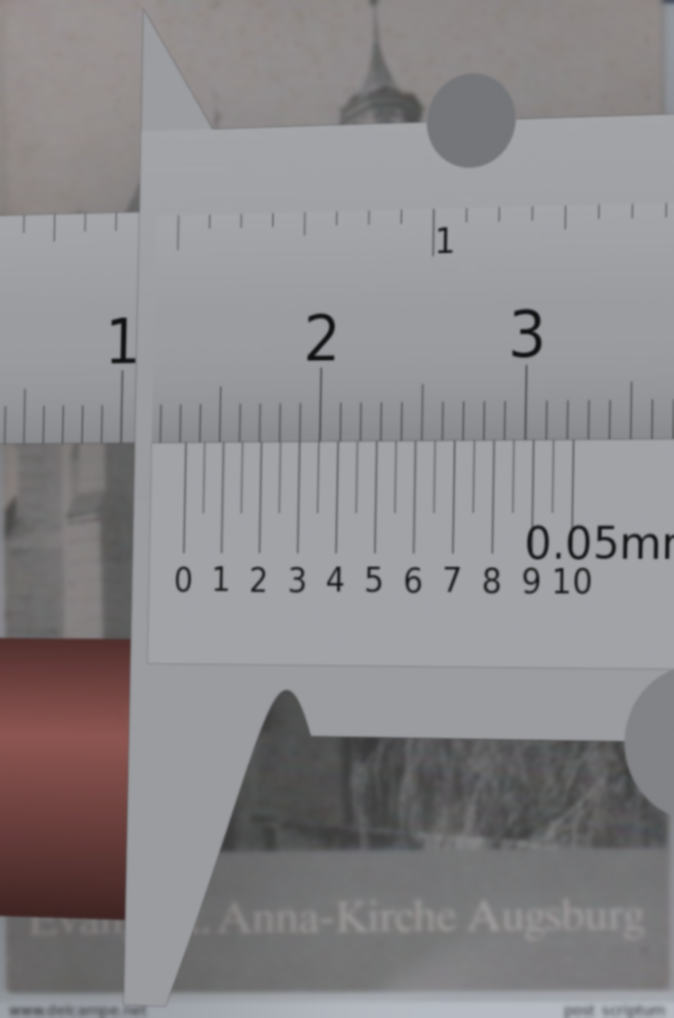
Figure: 13.3 mm
